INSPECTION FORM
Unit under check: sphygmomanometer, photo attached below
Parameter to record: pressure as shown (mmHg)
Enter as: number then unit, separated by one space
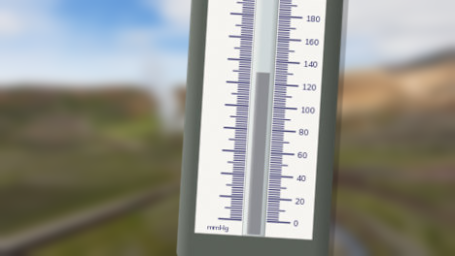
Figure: 130 mmHg
